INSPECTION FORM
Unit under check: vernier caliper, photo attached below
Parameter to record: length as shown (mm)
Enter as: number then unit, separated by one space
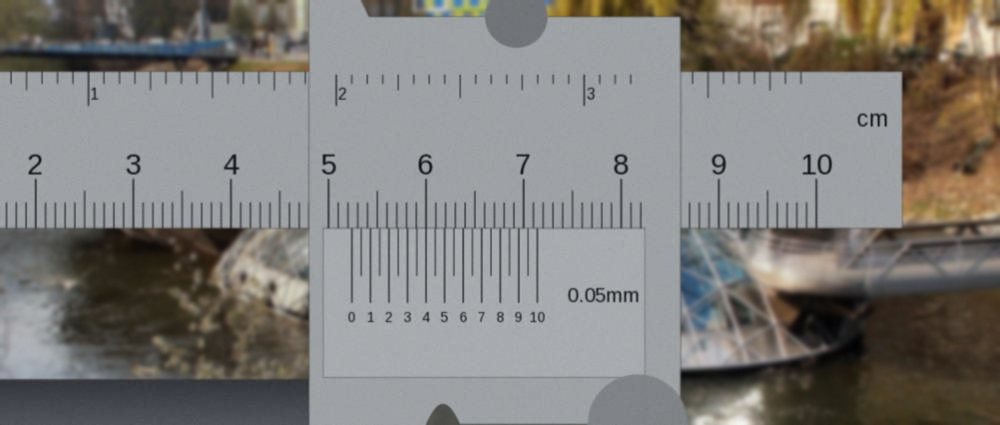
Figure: 52.4 mm
